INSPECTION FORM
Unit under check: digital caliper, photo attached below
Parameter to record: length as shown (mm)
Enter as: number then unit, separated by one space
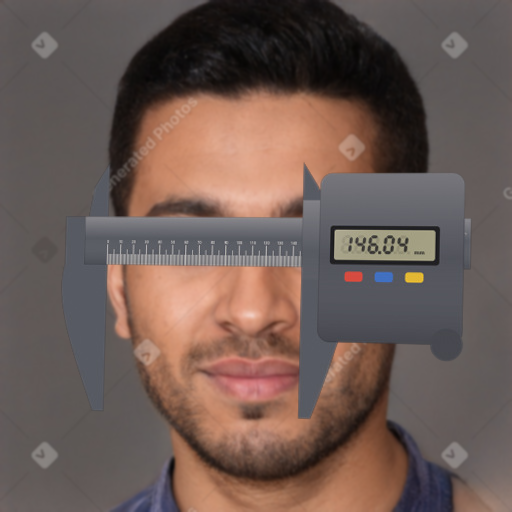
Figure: 146.04 mm
